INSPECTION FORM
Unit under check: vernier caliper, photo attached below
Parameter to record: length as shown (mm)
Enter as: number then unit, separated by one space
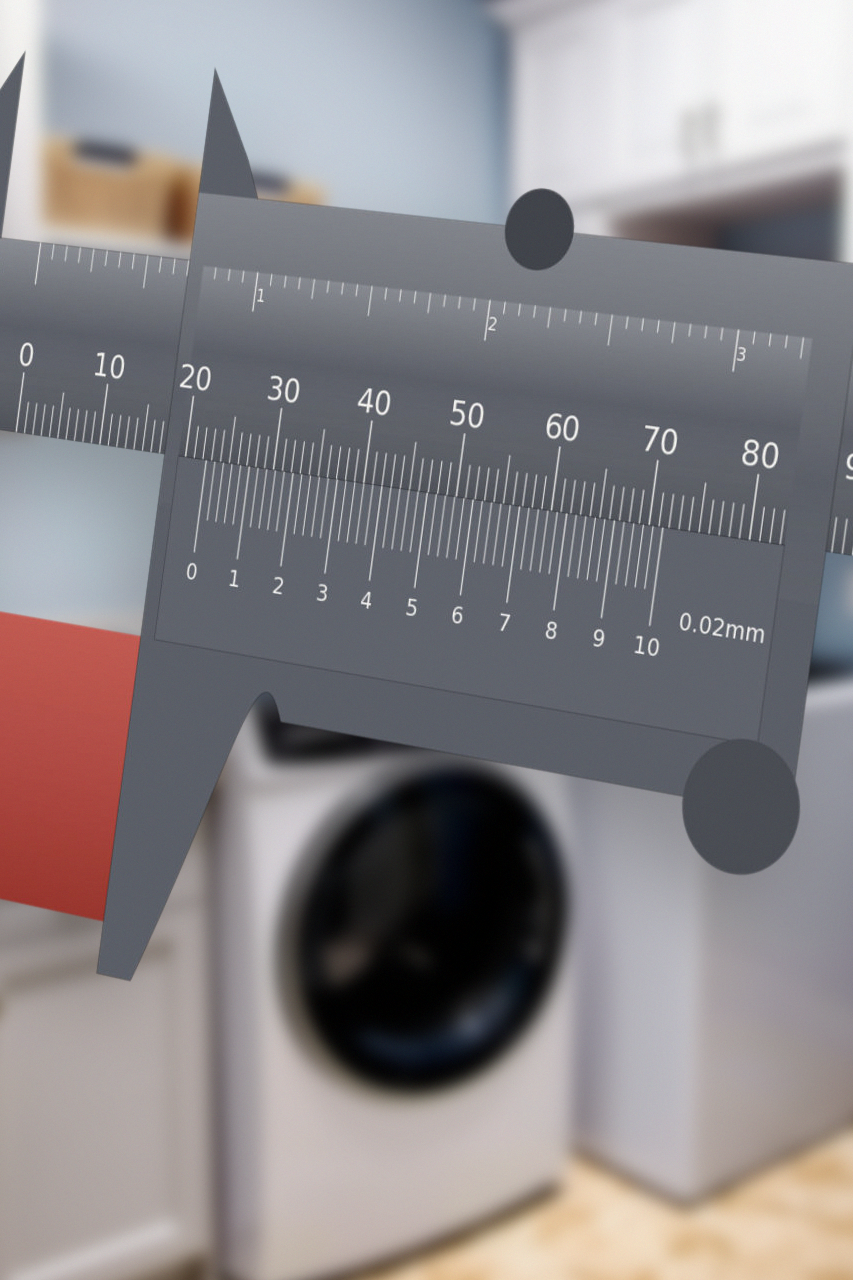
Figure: 22.4 mm
